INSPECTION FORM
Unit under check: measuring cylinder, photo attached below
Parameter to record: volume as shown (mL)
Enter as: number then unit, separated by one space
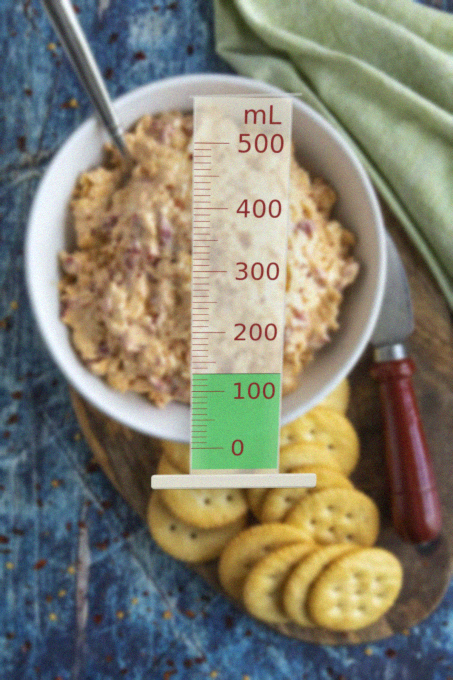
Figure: 130 mL
